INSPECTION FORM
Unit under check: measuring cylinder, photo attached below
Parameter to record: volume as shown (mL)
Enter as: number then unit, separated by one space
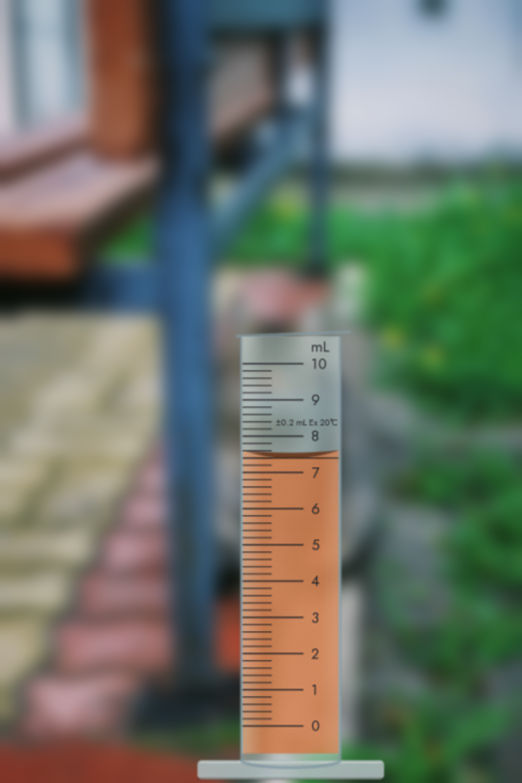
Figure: 7.4 mL
